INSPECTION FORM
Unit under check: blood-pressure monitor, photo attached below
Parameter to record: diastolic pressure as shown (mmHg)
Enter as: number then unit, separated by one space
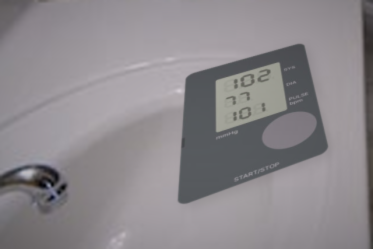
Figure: 77 mmHg
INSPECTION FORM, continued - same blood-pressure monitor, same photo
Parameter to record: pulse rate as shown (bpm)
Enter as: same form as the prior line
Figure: 101 bpm
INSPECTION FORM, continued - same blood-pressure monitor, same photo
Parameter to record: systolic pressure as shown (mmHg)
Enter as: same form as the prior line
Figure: 102 mmHg
